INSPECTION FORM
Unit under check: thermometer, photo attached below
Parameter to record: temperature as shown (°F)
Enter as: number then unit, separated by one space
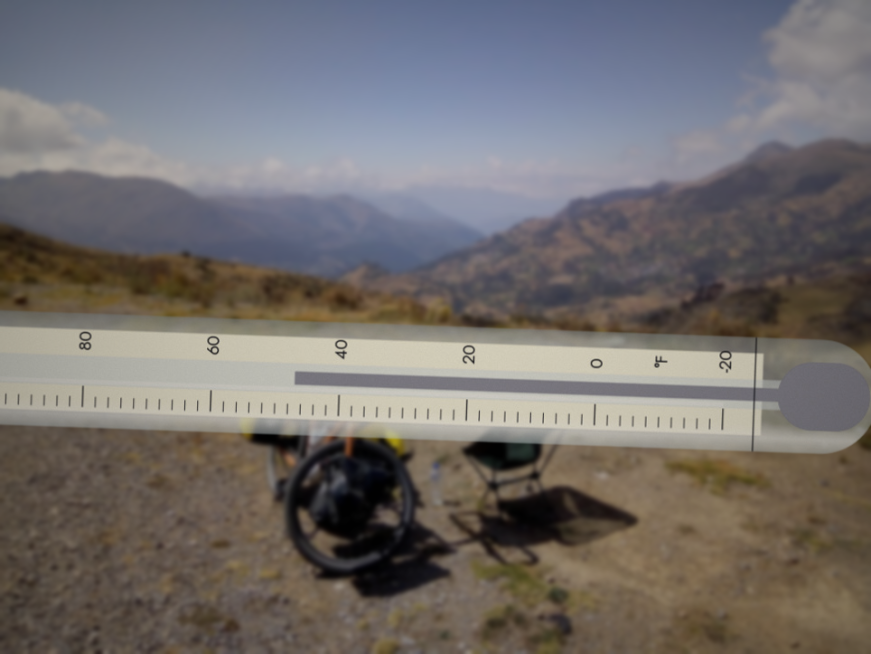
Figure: 47 °F
